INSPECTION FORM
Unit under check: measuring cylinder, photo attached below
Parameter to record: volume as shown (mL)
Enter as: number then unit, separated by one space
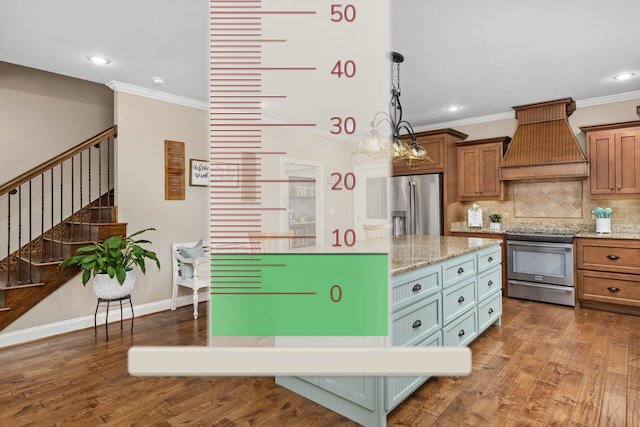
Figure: 7 mL
